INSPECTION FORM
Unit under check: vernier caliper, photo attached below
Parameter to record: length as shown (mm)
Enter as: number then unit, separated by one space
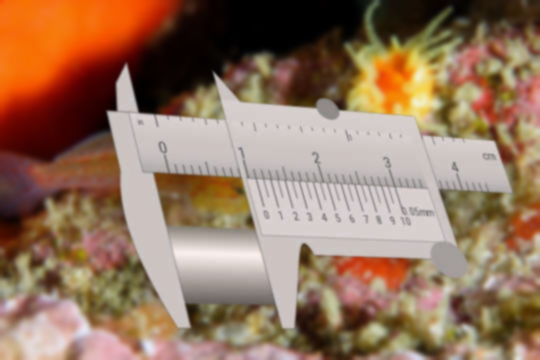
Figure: 11.0 mm
